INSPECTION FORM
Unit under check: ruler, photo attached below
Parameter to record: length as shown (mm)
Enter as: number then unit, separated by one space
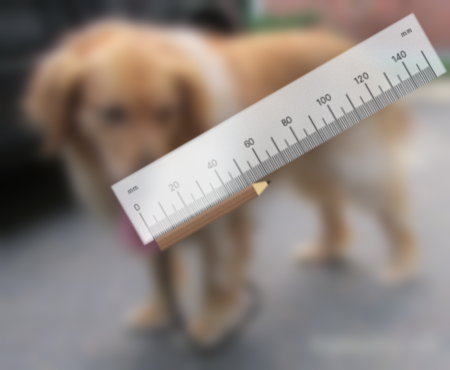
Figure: 60 mm
